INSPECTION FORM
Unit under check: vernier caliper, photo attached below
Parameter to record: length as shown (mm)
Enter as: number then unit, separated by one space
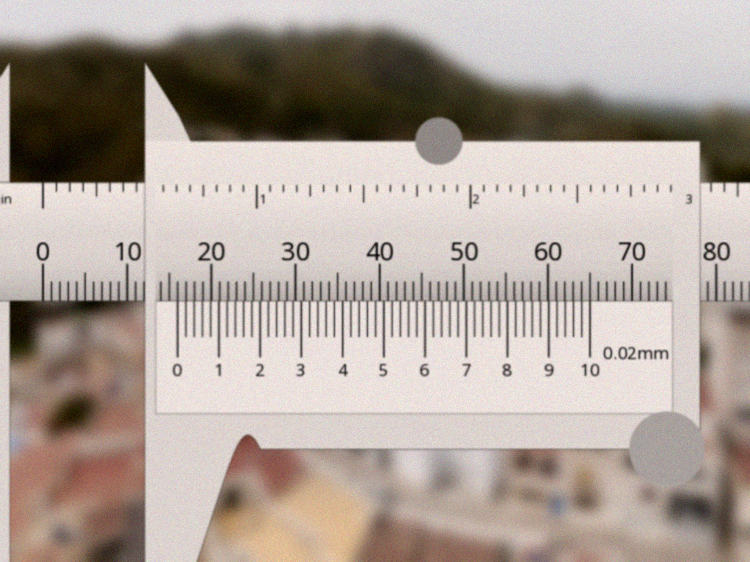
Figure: 16.0 mm
